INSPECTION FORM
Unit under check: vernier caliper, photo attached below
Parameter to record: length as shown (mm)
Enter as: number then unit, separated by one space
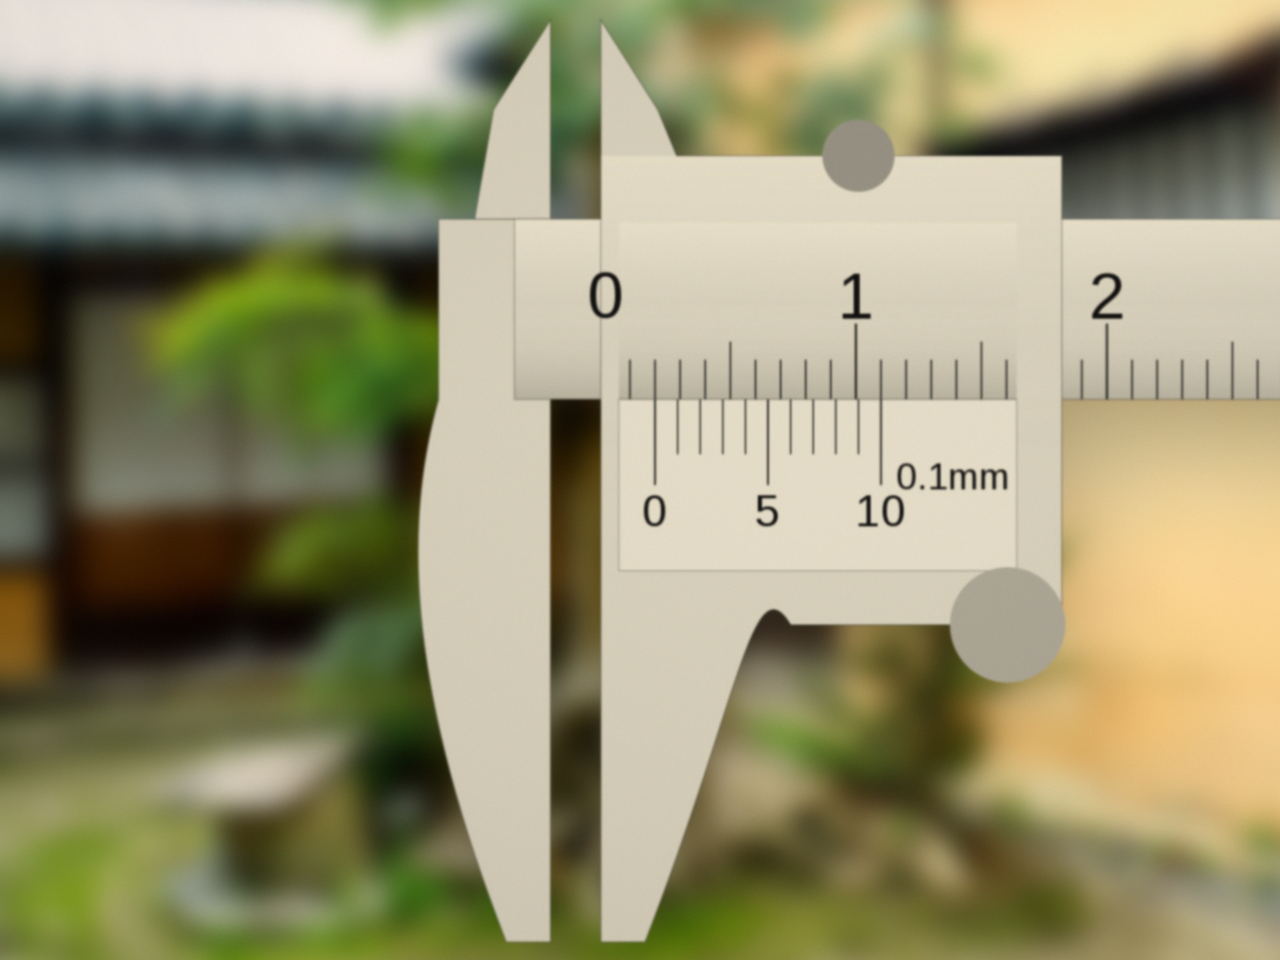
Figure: 2.0 mm
